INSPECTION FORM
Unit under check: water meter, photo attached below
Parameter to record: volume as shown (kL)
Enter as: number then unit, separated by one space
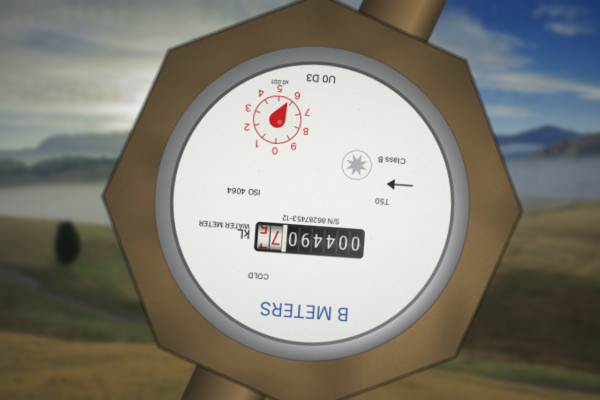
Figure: 4490.745 kL
